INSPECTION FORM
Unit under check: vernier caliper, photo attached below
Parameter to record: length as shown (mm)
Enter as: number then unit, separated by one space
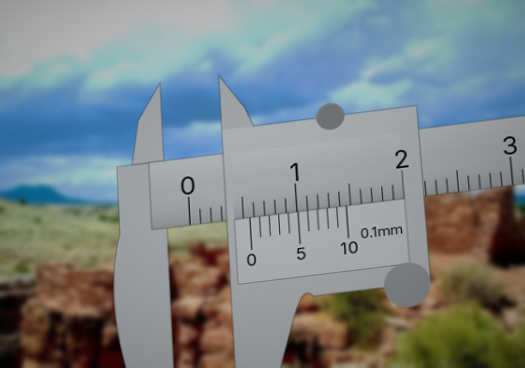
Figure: 5.6 mm
